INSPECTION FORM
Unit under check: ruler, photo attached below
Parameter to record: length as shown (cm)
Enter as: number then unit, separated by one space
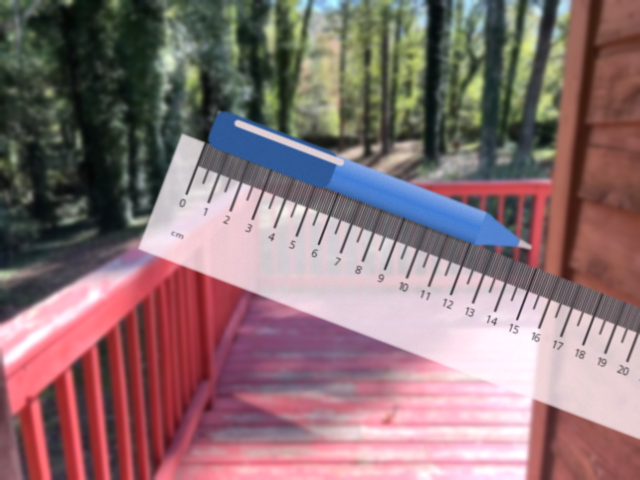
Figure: 14.5 cm
